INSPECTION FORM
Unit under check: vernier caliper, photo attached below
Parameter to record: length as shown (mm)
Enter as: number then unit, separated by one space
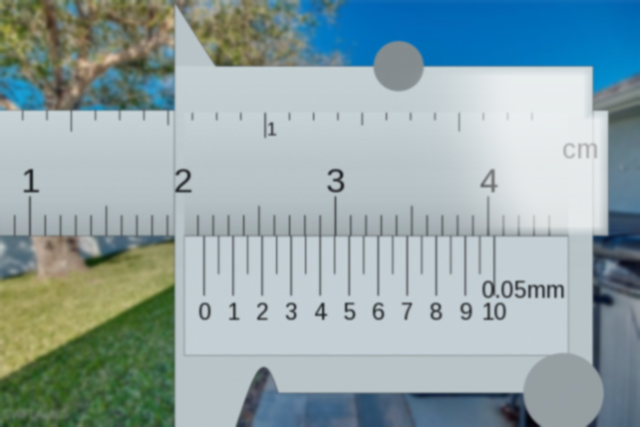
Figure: 21.4 mm
